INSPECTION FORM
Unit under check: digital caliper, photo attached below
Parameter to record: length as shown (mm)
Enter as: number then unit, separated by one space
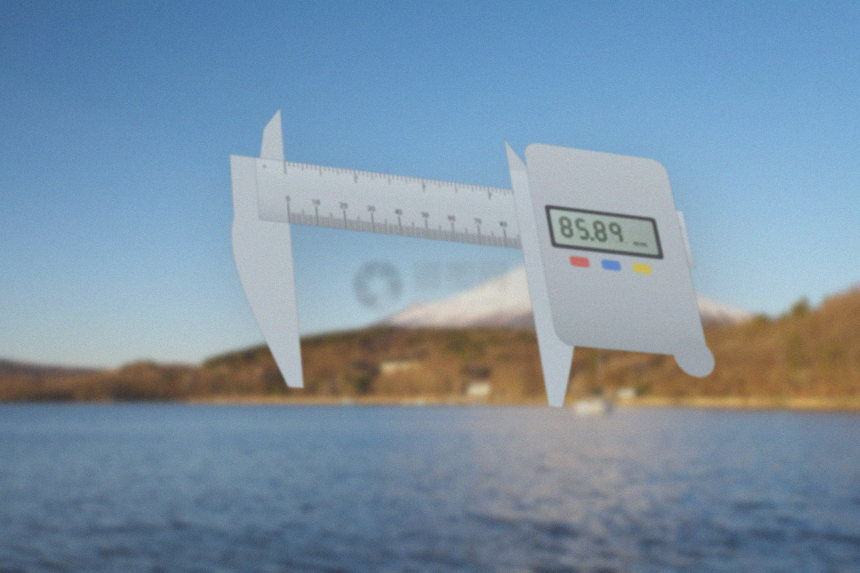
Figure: 85.89 mm
